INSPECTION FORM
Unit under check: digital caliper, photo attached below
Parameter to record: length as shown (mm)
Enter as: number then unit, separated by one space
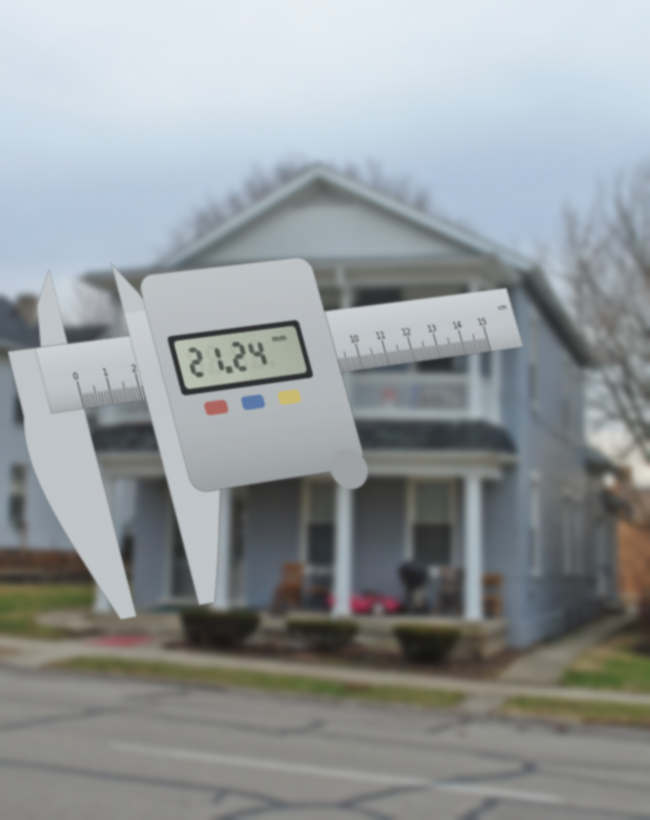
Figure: 21.24 mm
